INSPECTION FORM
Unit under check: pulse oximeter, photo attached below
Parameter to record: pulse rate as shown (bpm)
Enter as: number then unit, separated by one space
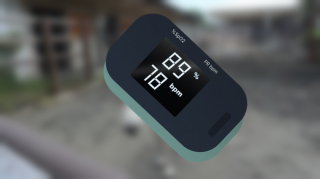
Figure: 78 bpm
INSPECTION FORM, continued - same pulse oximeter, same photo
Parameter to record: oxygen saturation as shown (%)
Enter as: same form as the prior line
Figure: 89 %
